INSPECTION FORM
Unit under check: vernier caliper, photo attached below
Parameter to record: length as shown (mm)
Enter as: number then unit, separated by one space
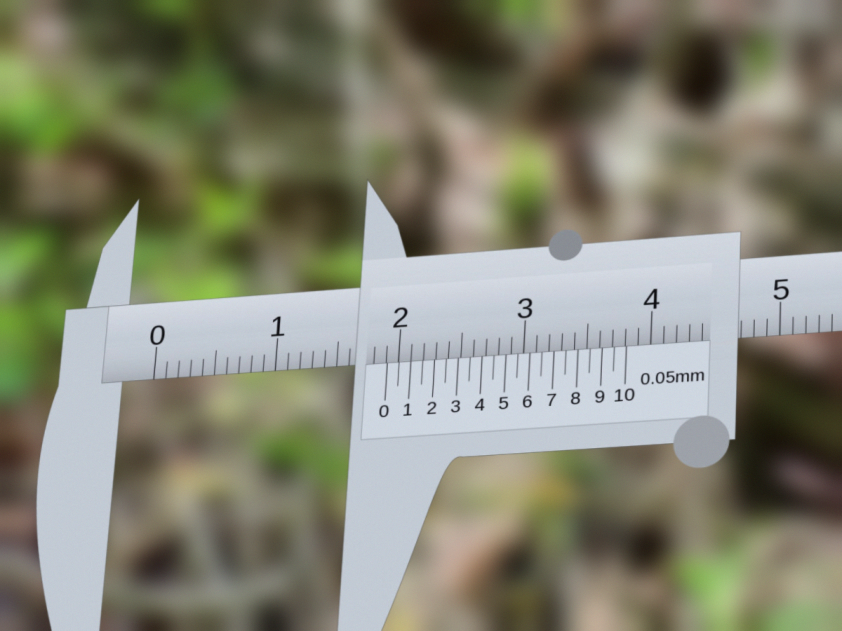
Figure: 19.1 mm
